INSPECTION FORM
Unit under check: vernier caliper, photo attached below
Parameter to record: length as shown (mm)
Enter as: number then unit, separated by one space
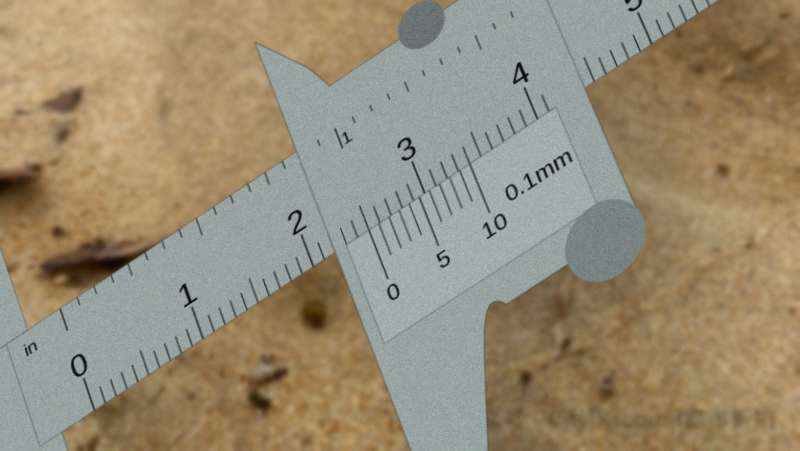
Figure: 25.0 mm
